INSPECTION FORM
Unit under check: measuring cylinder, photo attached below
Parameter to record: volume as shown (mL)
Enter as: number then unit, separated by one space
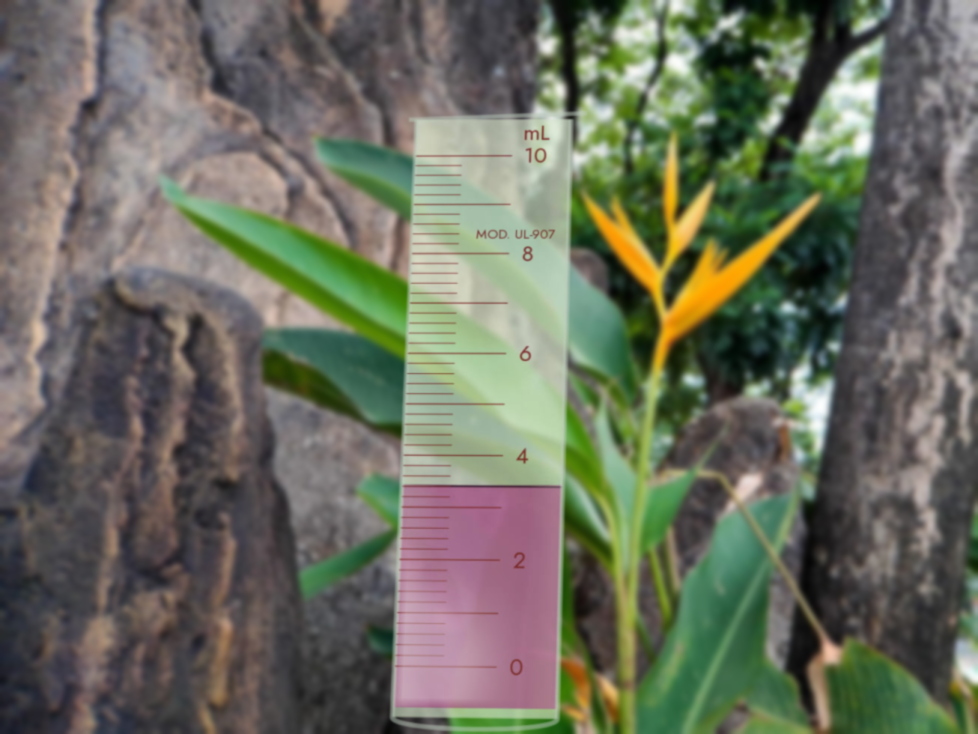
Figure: 3.4 mL
